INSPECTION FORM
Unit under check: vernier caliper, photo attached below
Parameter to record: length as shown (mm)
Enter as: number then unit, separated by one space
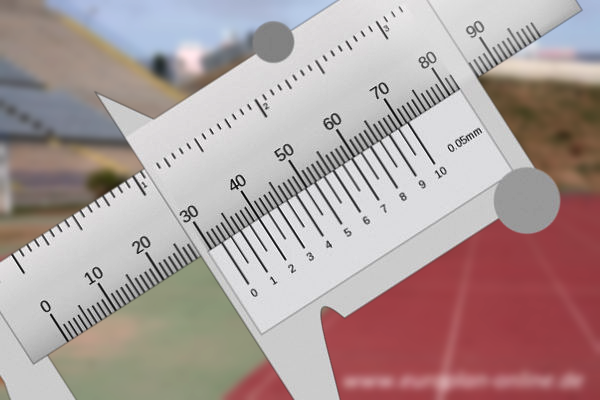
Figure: 32.2 mm
